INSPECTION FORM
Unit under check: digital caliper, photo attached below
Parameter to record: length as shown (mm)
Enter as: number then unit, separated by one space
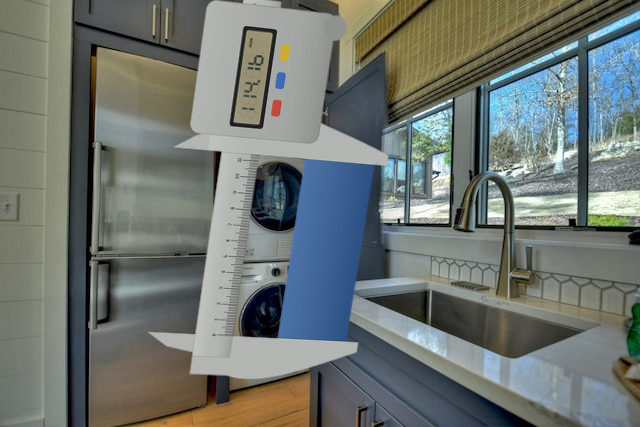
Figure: 114.16 mm
